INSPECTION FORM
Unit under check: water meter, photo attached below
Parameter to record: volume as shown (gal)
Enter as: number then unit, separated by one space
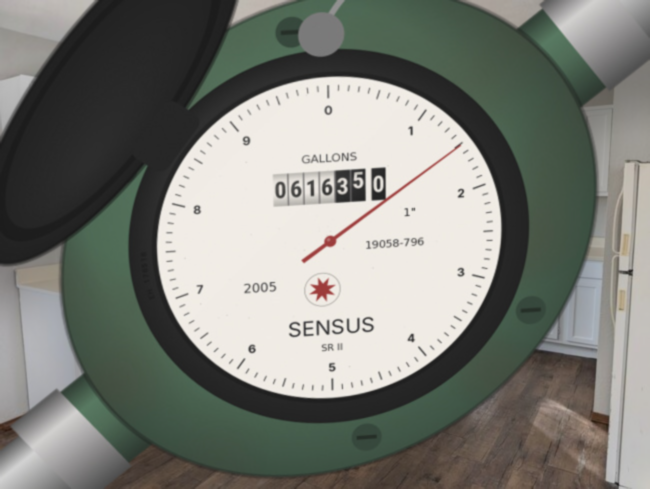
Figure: 616351.5 gal
